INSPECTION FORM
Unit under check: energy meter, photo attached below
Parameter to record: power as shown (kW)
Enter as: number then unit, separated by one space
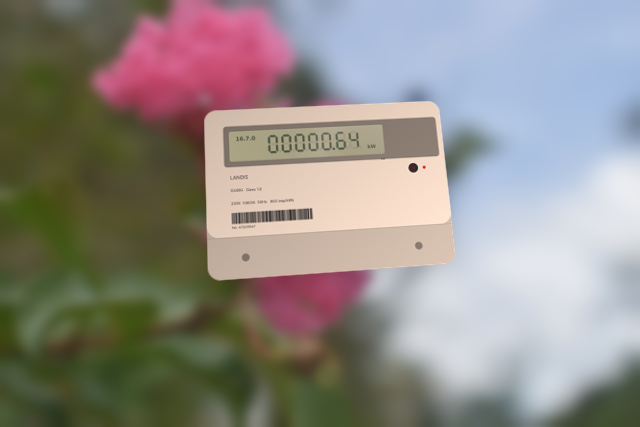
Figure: 0.64 kW
